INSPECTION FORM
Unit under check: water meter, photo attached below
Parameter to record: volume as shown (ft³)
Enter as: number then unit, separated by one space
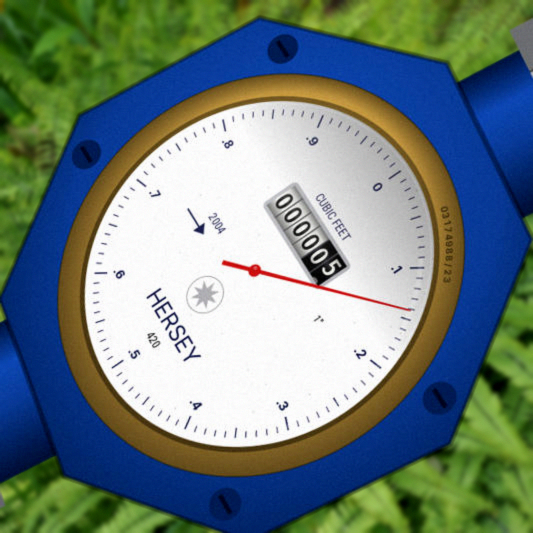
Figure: 5.14 ft³
